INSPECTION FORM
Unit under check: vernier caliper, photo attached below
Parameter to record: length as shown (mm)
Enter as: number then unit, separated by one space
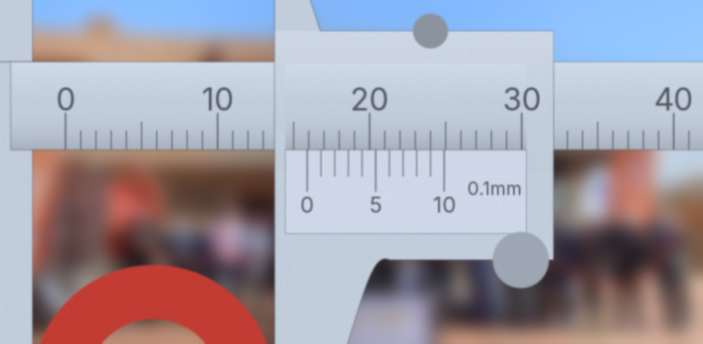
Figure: 15.9 mm
